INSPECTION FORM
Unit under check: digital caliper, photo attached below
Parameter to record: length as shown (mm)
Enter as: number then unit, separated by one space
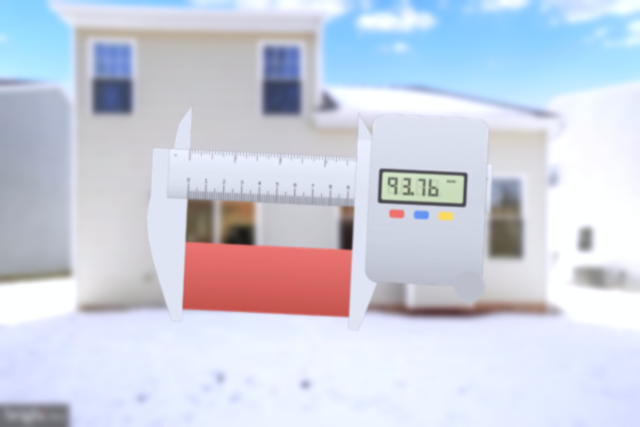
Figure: 93.76 mm
